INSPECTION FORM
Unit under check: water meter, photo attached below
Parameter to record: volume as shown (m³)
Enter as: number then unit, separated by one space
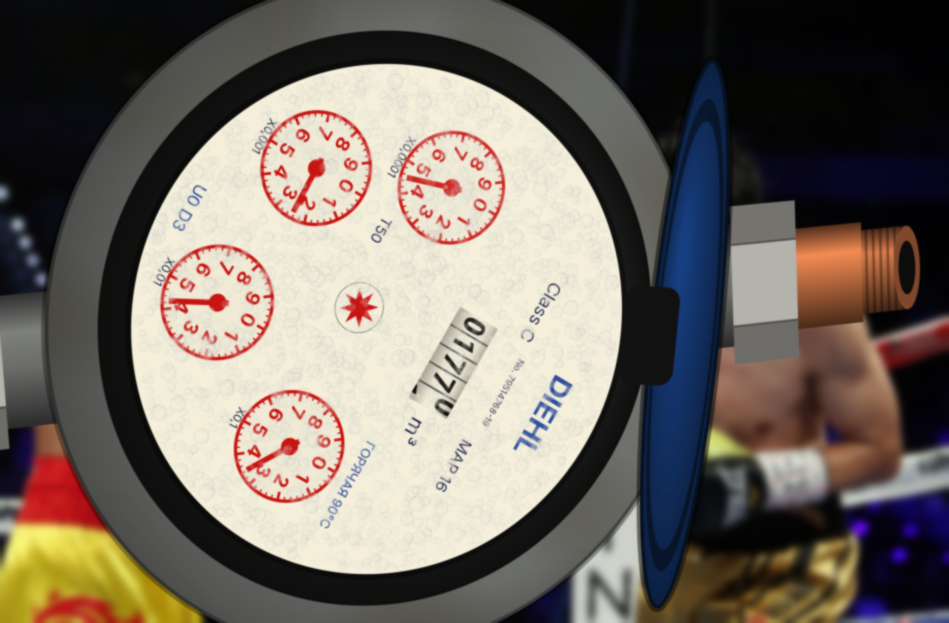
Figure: 1770.3424 m³
